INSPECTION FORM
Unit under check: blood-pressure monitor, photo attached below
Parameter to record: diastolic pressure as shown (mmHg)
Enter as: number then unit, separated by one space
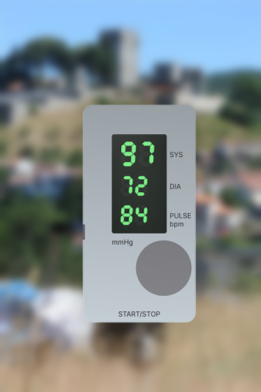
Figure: 72 mmHg
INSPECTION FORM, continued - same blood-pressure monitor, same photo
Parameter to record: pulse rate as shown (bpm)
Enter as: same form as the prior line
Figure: 84 bpm
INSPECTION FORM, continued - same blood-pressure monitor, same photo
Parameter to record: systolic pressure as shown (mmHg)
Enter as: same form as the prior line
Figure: 97 mmHg
